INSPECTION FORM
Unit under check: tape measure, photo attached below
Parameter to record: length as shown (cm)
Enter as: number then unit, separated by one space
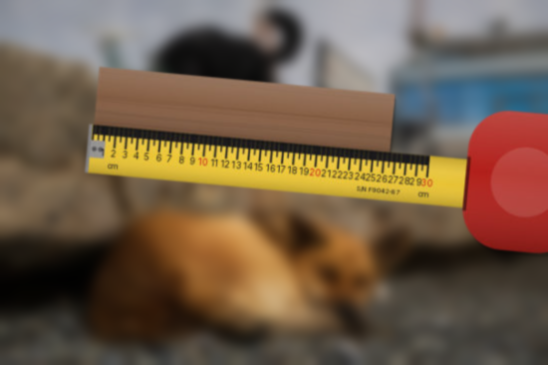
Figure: 26.5 cm
